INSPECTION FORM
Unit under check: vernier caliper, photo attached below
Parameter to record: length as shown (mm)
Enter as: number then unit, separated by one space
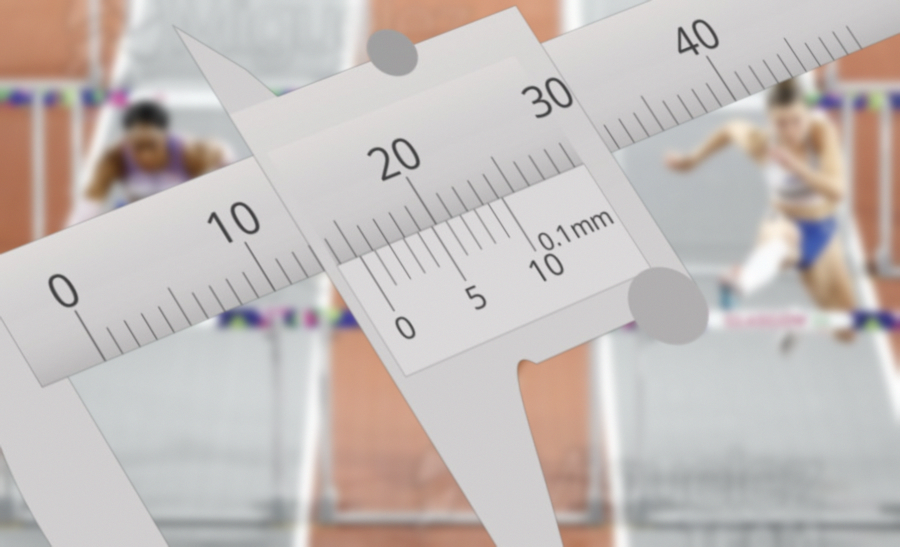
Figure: 15.2 mm
